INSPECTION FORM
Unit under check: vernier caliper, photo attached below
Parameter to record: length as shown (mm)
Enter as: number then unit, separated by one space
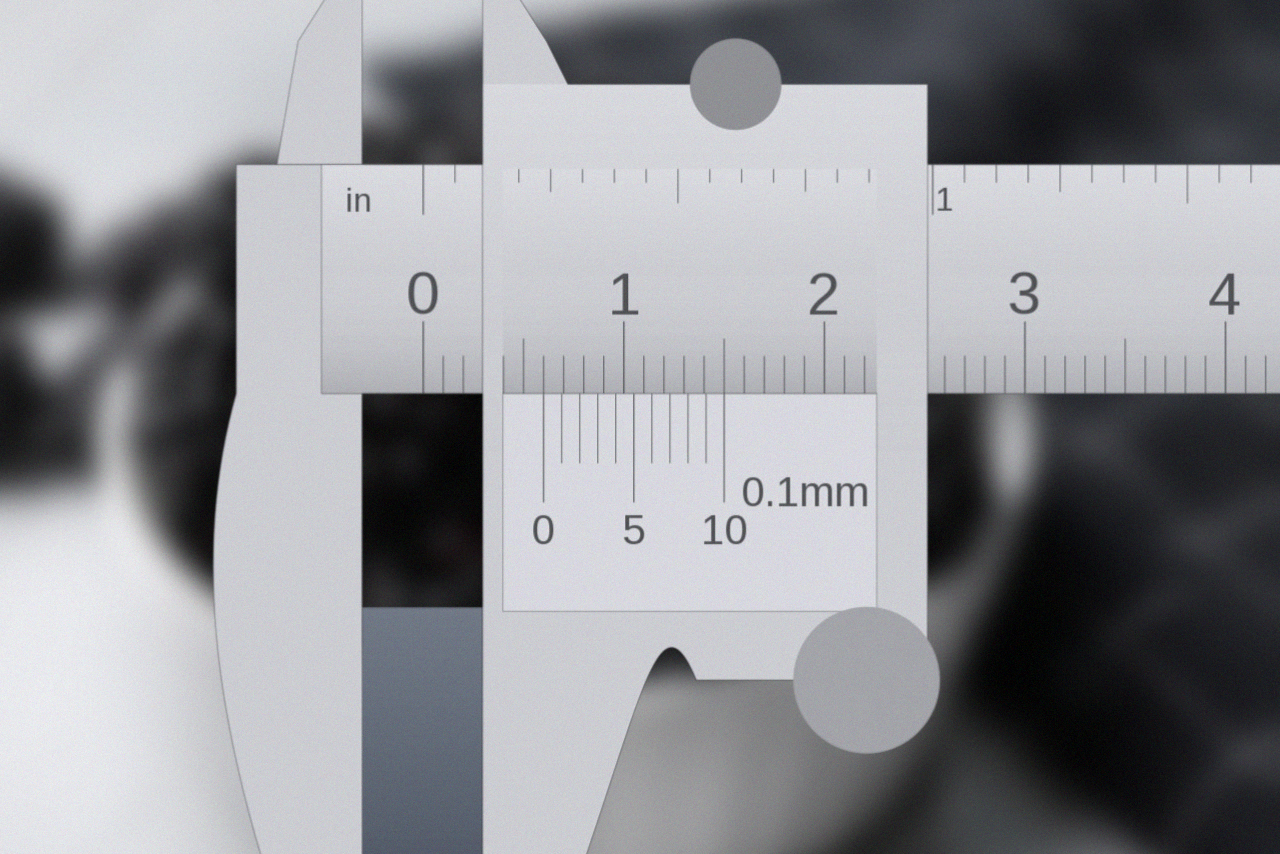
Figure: 6.0 mm
